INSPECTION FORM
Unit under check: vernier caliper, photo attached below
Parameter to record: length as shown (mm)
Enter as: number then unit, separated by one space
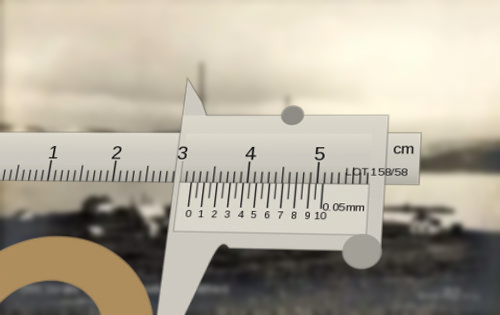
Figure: 31.8 mm
